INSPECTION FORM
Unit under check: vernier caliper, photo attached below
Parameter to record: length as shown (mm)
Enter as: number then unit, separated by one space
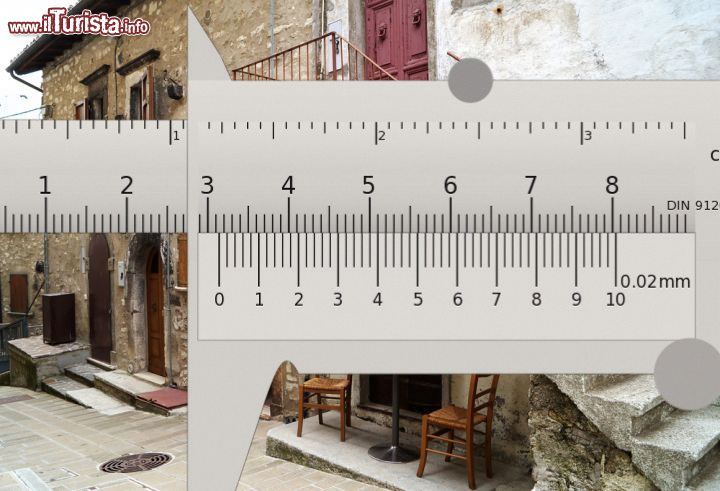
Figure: 31.4 mm
